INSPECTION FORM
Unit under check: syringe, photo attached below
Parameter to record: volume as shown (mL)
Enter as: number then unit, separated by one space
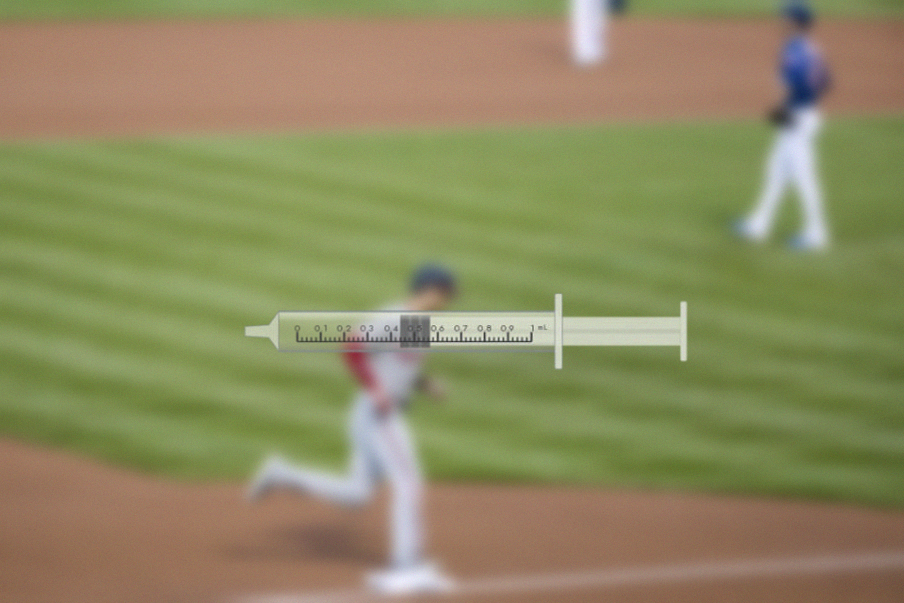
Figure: 0.44 mL
